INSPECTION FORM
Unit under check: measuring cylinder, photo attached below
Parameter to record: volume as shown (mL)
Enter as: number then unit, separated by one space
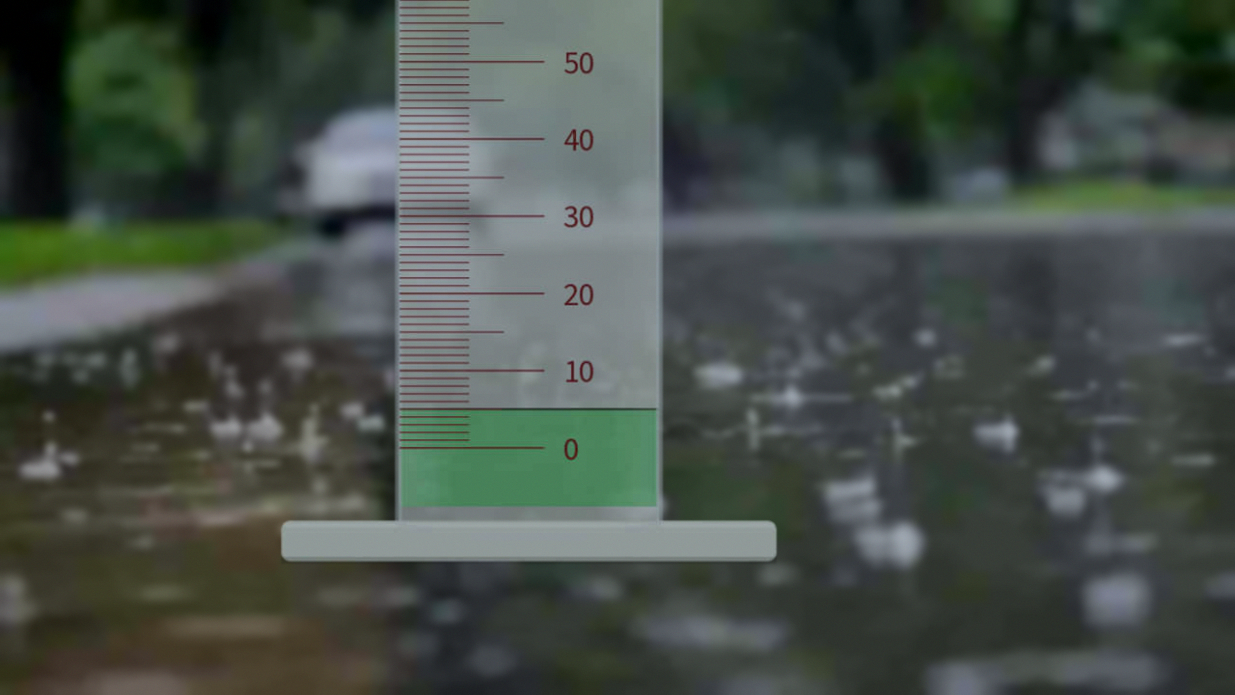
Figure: 5 mL
